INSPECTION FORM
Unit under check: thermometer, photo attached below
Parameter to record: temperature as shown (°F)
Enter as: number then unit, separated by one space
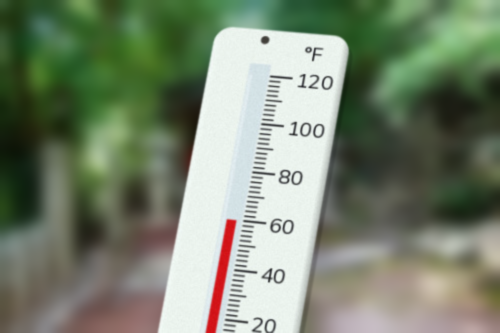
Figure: 60 °F
